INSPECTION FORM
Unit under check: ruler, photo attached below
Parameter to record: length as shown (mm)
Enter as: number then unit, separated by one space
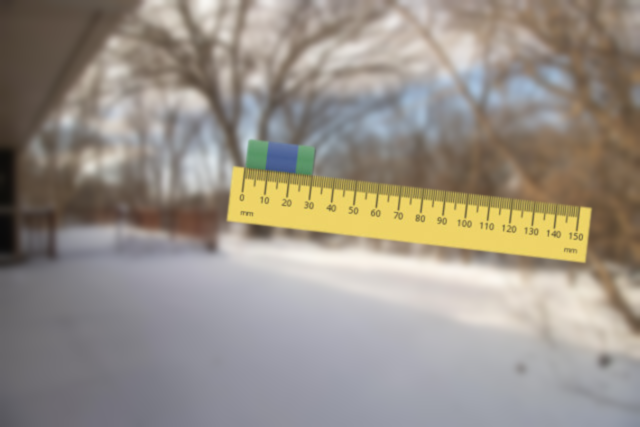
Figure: 30 mm
